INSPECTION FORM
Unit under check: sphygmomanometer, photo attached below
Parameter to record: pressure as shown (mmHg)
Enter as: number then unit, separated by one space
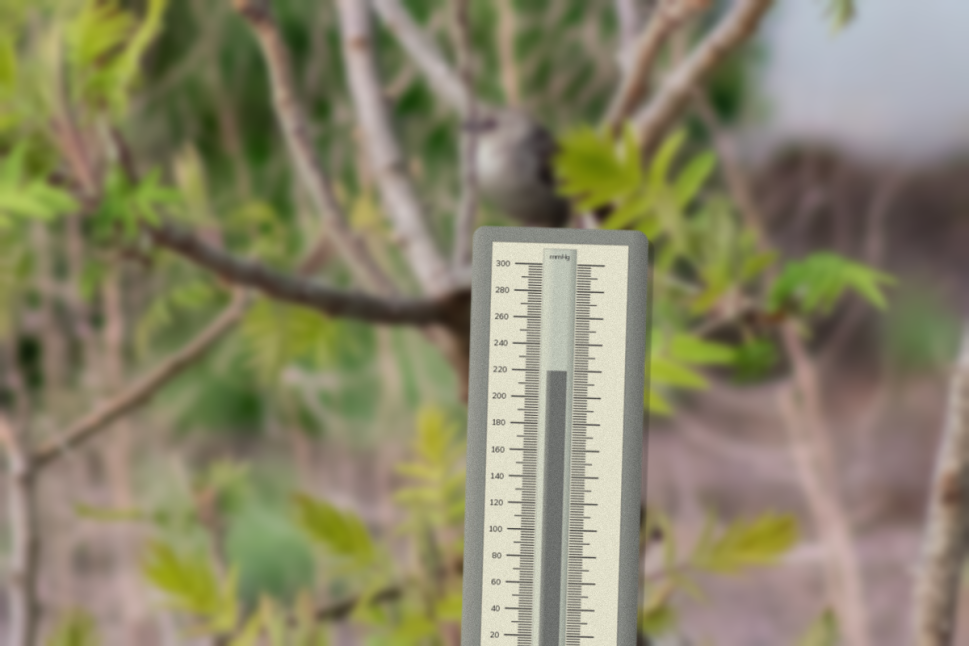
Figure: 220 mmHg
